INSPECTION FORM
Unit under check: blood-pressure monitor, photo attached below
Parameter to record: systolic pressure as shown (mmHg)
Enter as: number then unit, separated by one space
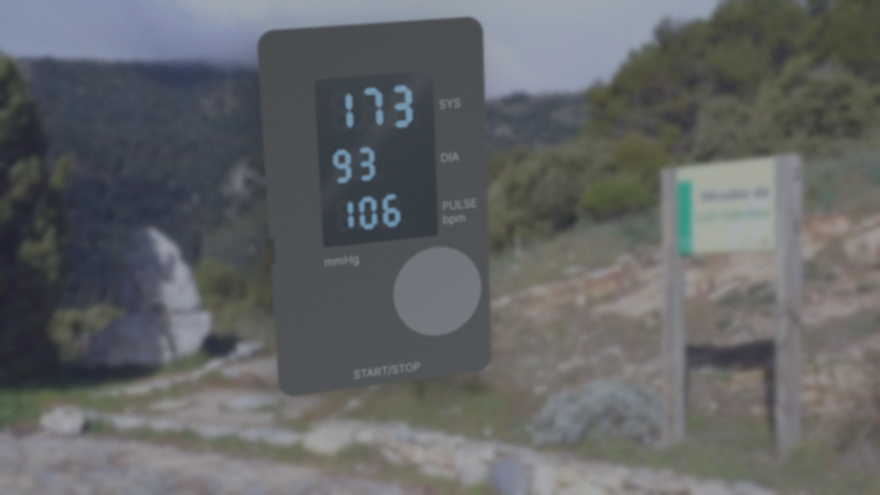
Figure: 173 mmHg
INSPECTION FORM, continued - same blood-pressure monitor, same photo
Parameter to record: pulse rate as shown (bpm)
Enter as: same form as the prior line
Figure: 106 bpm
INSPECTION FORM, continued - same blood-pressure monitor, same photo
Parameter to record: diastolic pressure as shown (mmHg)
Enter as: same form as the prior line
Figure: 93 mmHg
